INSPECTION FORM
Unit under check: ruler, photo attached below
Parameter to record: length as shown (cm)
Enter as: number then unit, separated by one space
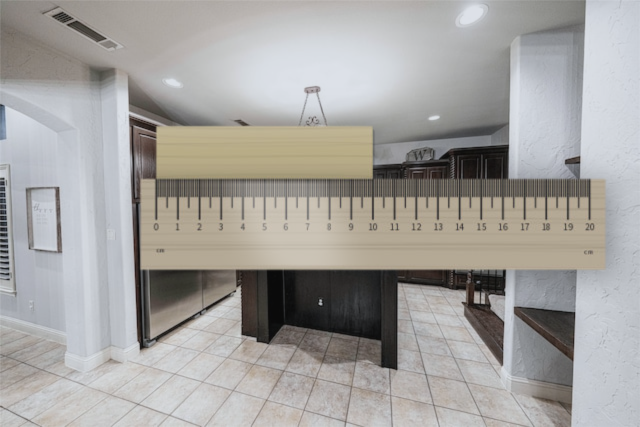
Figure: 10 cm
